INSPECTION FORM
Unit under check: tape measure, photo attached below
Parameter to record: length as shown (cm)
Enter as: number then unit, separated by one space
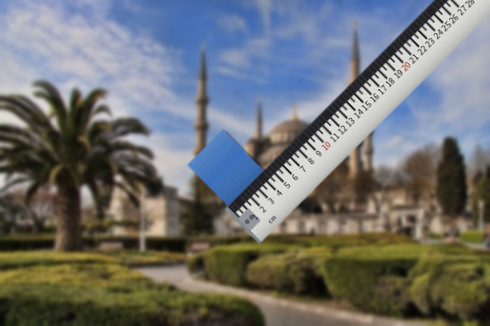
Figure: 4.5 cm
